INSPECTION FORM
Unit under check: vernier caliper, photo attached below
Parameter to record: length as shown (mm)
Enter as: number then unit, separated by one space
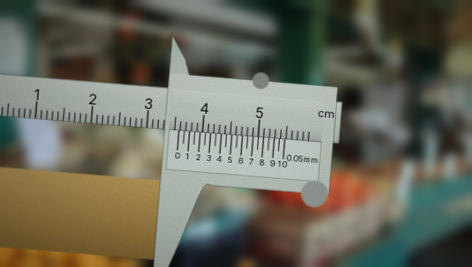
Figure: 35.8 mm
